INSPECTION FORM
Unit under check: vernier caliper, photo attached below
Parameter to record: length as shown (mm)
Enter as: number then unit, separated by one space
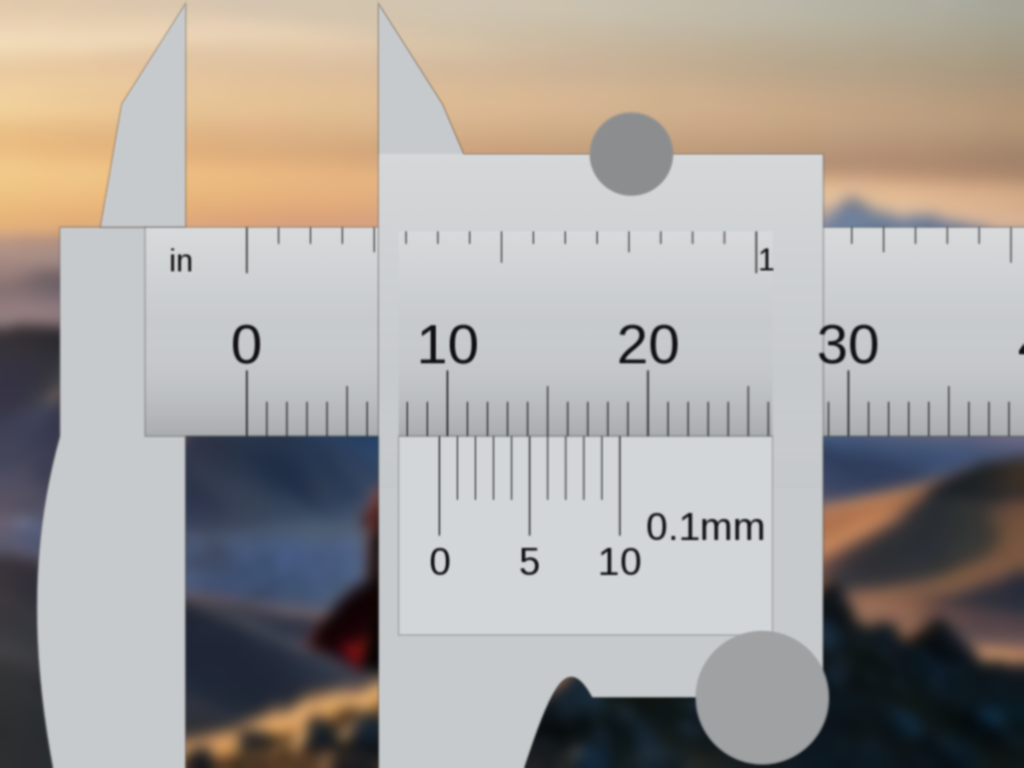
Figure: 9.6 mm
